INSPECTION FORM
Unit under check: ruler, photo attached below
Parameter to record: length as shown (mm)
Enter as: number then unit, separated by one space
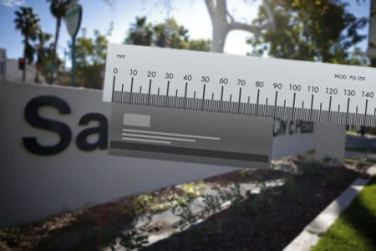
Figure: 90 mm
